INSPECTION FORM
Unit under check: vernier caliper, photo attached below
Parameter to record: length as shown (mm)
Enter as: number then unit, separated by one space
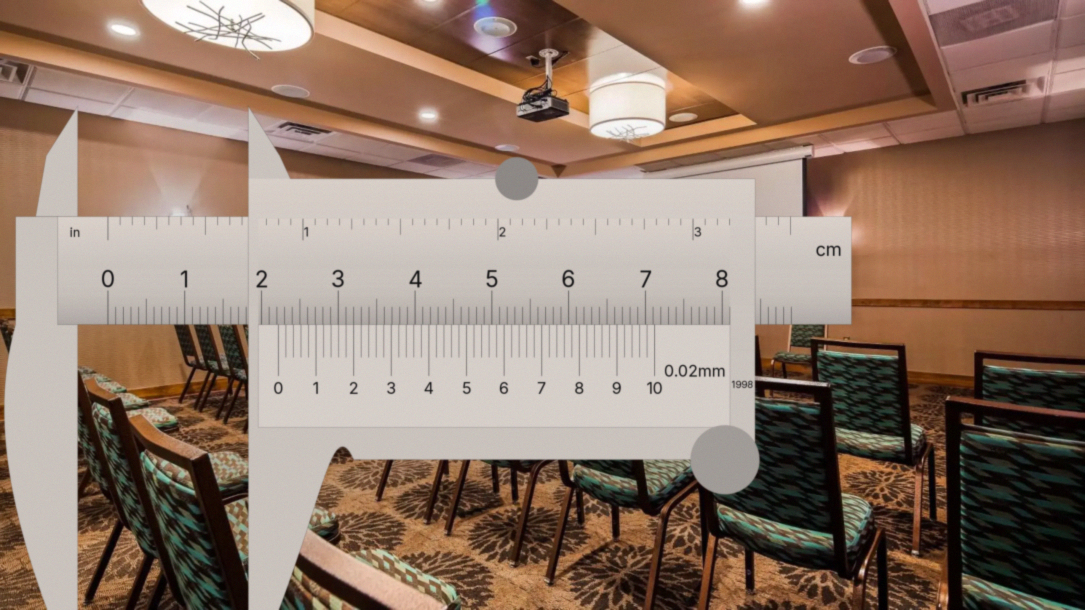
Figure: 22.2 mm
